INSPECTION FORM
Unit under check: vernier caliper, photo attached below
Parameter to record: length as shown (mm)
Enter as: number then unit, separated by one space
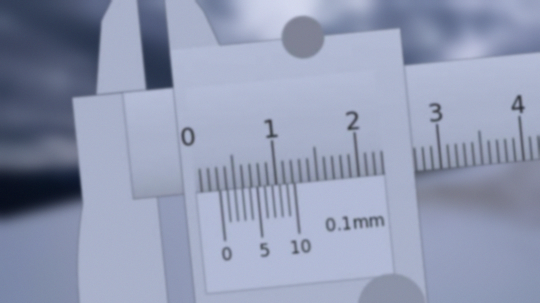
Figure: 3.2 mm
